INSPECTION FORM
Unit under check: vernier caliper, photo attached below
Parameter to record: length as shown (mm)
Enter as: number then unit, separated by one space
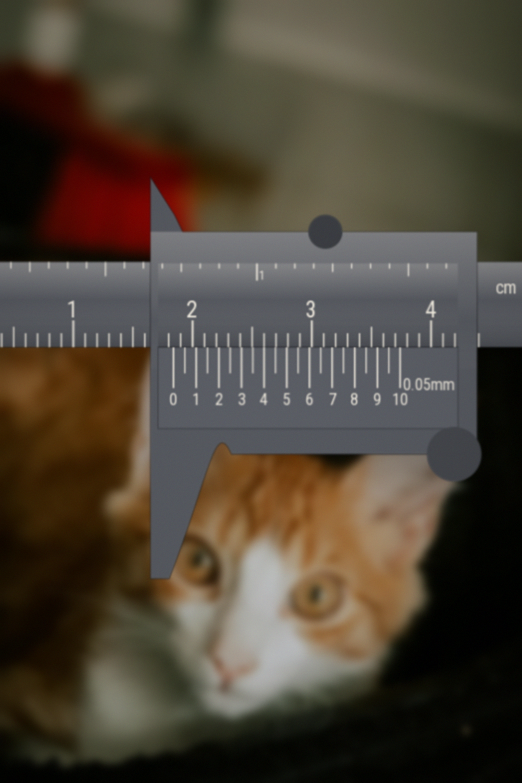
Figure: 18.4 mm
